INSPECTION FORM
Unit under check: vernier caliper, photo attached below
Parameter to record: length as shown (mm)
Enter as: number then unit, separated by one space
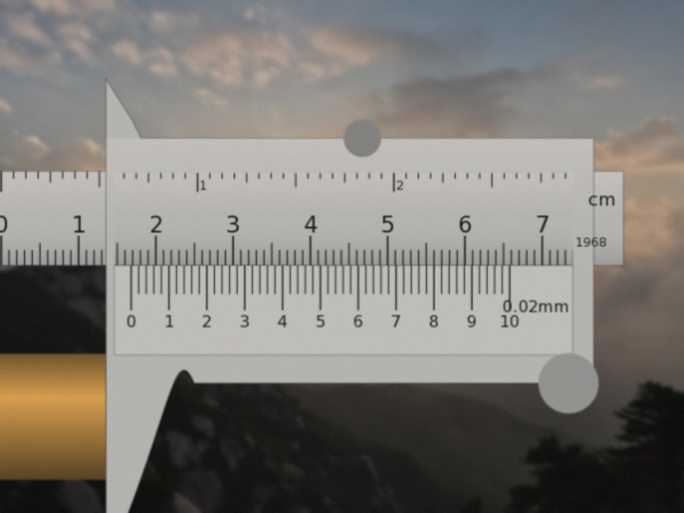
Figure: 16.8 mm
